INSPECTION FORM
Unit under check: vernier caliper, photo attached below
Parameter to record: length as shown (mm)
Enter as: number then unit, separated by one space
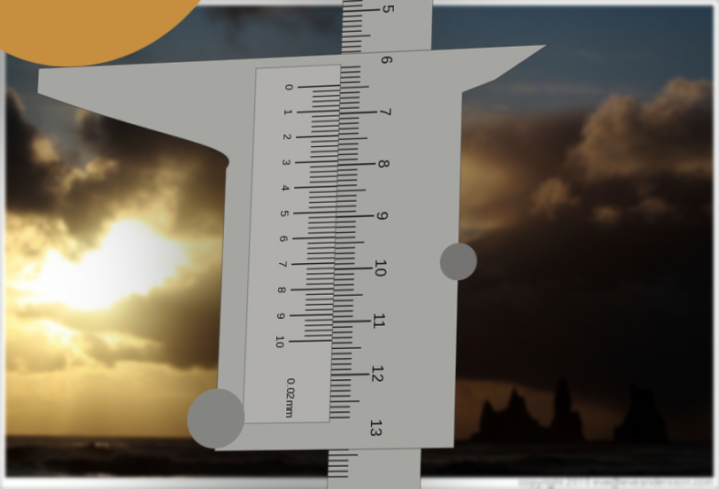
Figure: 64.5 mm
